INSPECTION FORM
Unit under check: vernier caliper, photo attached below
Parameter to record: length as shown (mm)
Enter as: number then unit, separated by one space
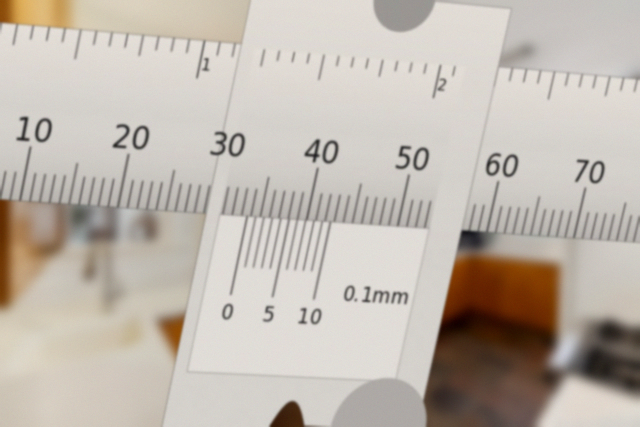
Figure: 33.6 mm
